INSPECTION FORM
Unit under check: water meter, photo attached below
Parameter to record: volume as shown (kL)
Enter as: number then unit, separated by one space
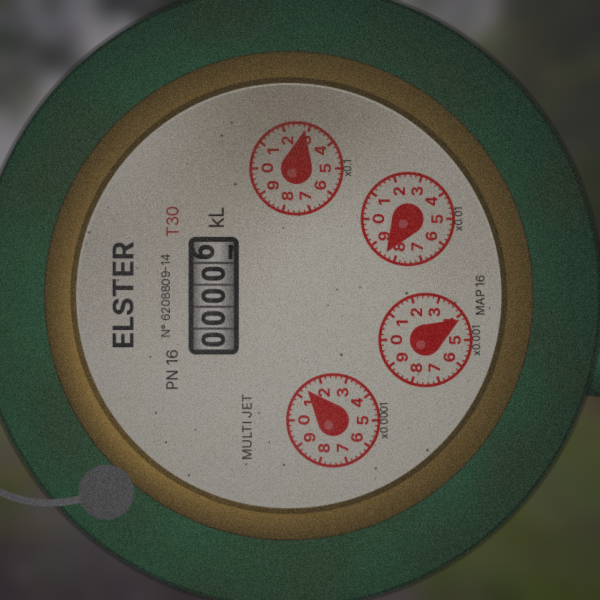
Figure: 6.2841 kL
